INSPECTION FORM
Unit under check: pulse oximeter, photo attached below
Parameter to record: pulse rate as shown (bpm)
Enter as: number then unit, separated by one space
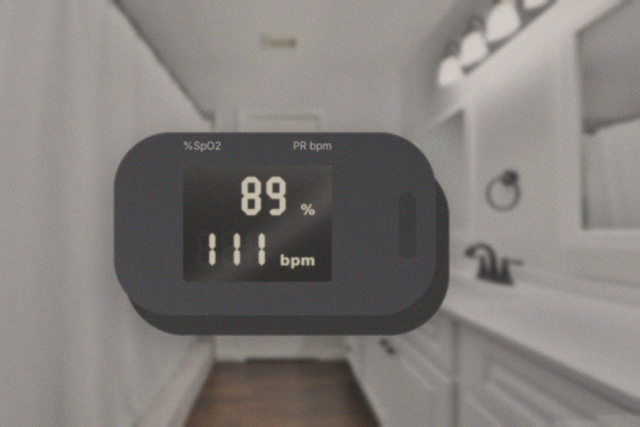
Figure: 111 bpm
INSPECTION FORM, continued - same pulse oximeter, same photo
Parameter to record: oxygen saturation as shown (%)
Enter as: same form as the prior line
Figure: 89 %
